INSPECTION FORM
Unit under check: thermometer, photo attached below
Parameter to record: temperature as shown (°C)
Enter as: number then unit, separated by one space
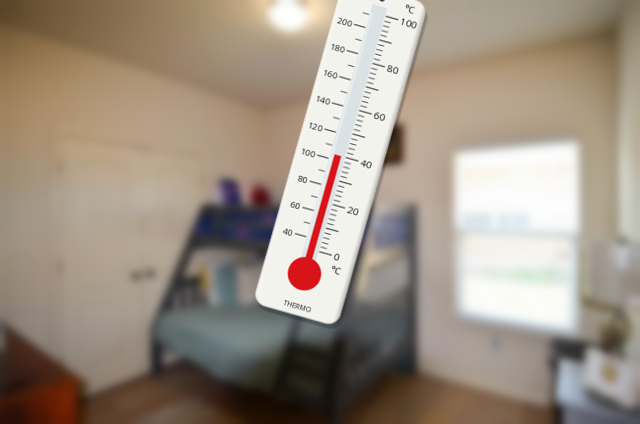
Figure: 40 °C
